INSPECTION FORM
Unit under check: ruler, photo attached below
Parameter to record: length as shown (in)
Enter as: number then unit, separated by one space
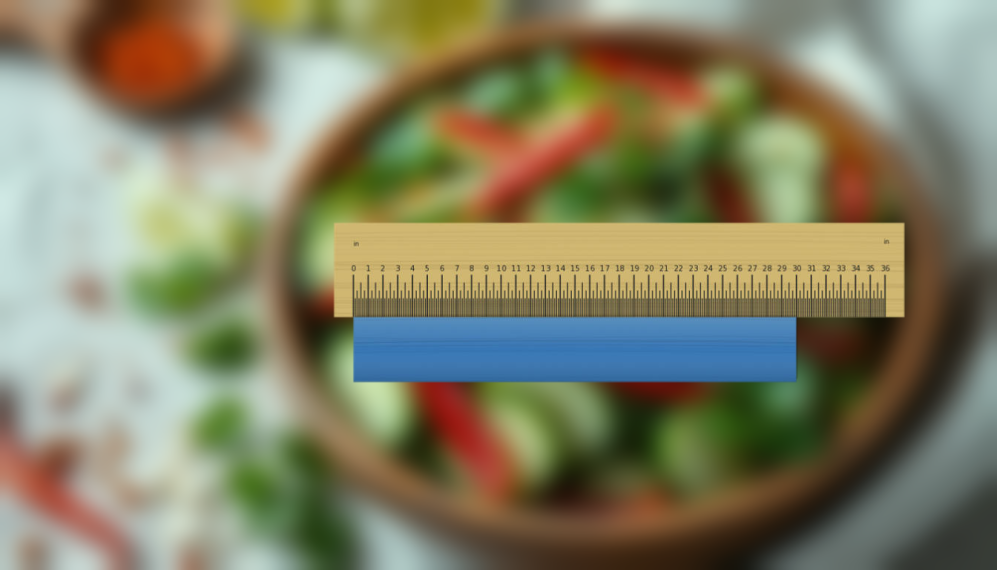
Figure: 30 in
